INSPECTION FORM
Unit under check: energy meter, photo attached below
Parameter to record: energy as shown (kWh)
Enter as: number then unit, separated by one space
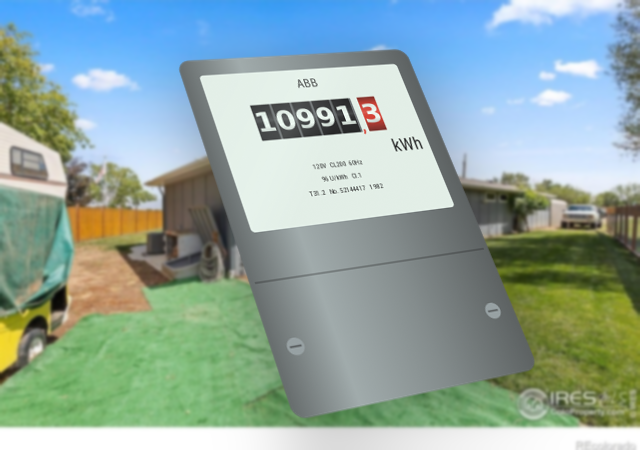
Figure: 10991.3 kWh
